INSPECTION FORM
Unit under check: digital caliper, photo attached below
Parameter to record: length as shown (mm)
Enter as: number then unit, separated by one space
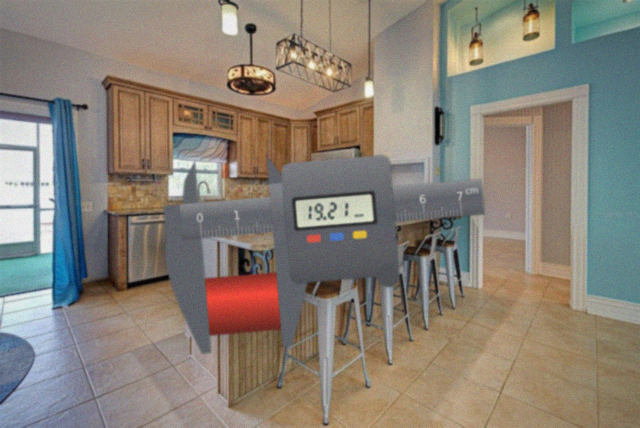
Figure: 19.21 mm
